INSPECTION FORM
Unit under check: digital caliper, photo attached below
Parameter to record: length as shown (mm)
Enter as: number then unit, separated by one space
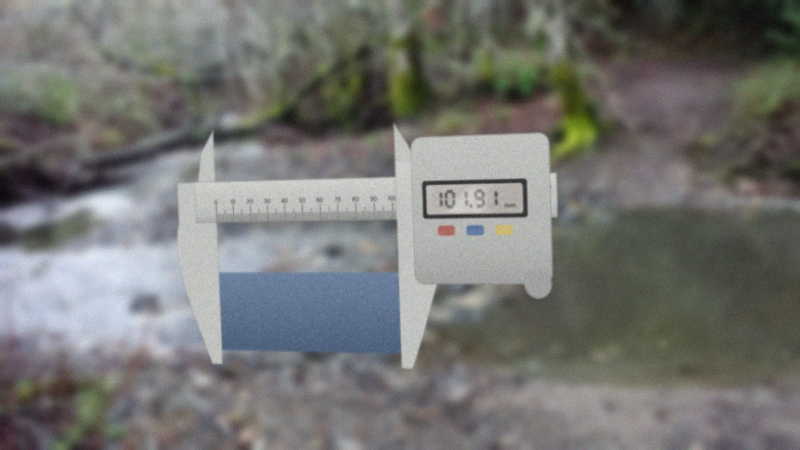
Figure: 101.91 mm
